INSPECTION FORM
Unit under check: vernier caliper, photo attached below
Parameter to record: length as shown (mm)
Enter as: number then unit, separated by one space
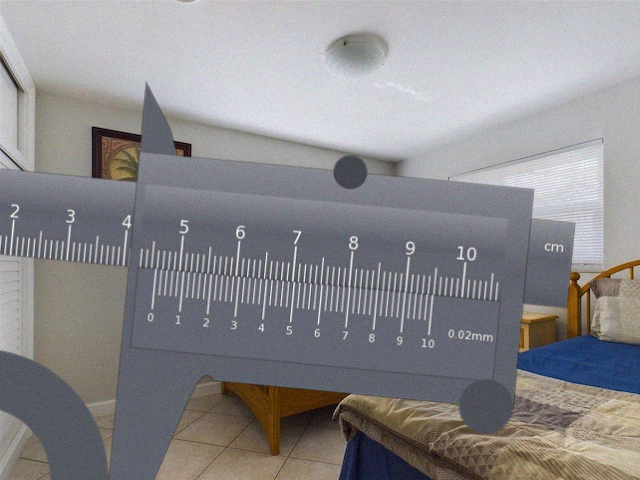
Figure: 45.8 mm
